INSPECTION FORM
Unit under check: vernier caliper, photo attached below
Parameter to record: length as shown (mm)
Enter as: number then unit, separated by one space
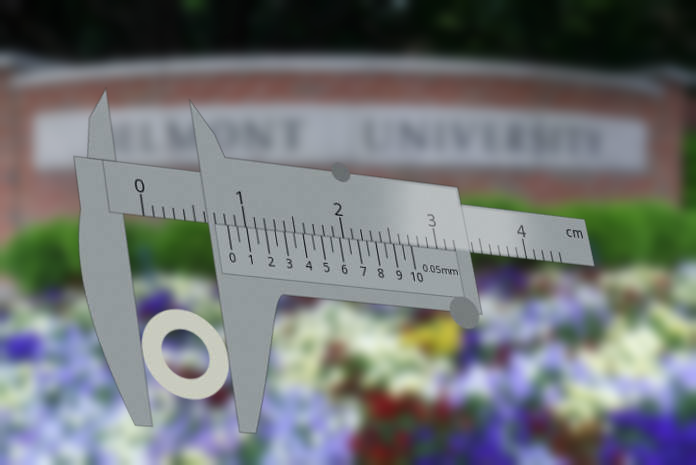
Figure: 8.2 mm
